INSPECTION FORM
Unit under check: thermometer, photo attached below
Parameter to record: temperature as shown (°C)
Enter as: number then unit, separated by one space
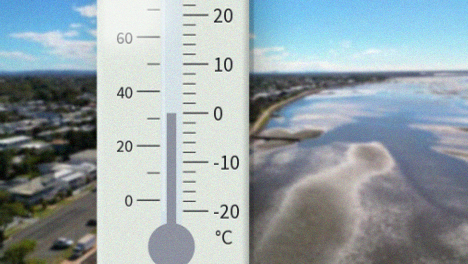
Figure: 0 °C
